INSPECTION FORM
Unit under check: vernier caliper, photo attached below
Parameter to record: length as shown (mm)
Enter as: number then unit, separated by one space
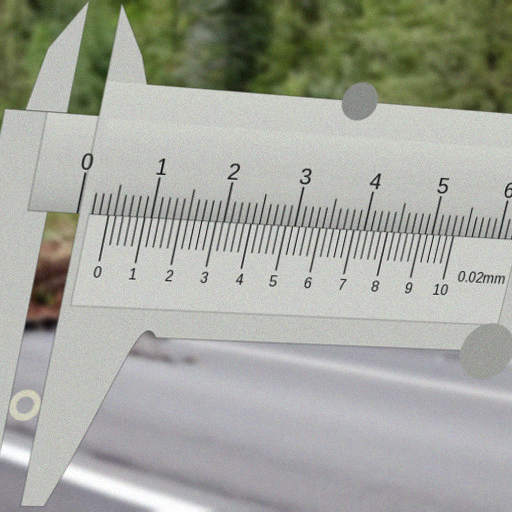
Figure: 4.2 mm
